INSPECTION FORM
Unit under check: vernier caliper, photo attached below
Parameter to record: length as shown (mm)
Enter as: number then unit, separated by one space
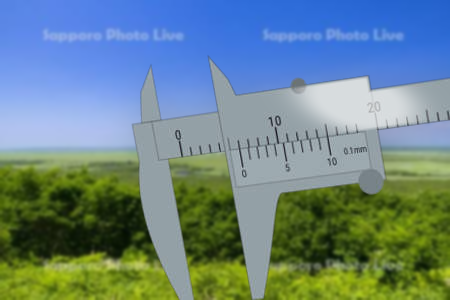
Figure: 6.0 mm
